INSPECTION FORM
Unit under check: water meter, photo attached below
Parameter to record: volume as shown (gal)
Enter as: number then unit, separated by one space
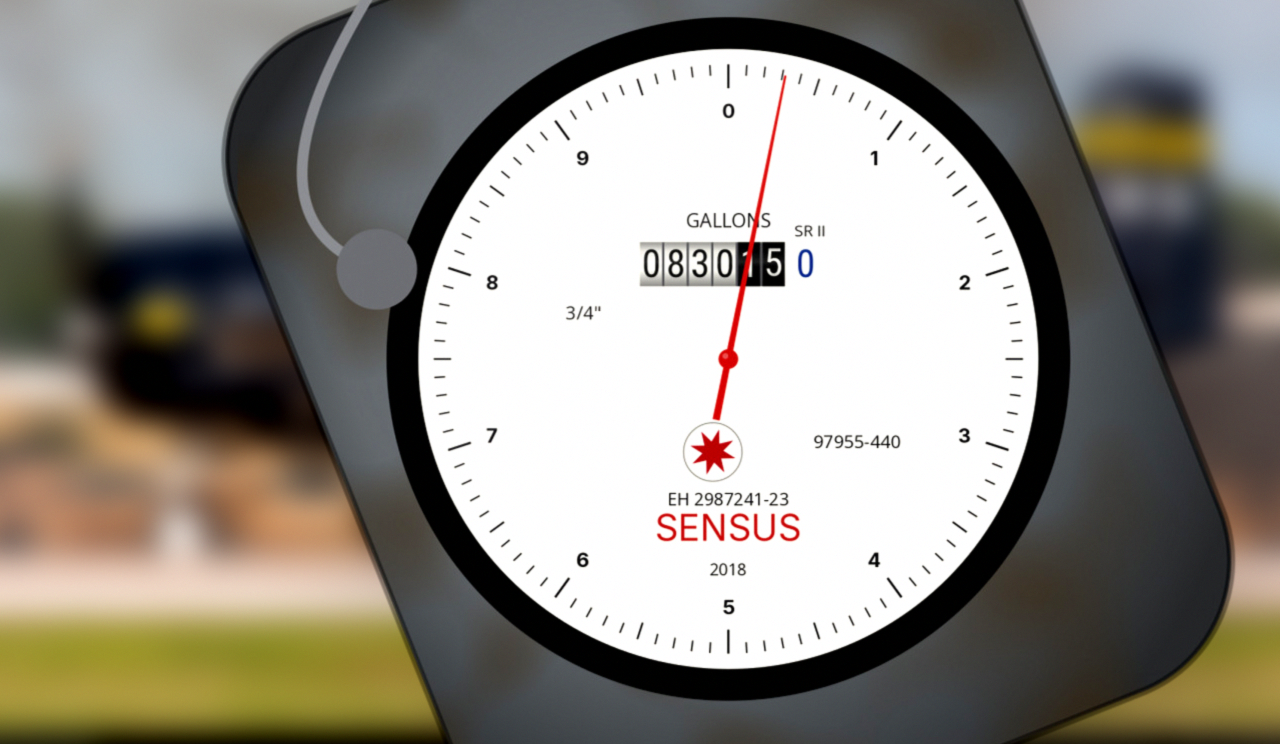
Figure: 830150.3 gal
